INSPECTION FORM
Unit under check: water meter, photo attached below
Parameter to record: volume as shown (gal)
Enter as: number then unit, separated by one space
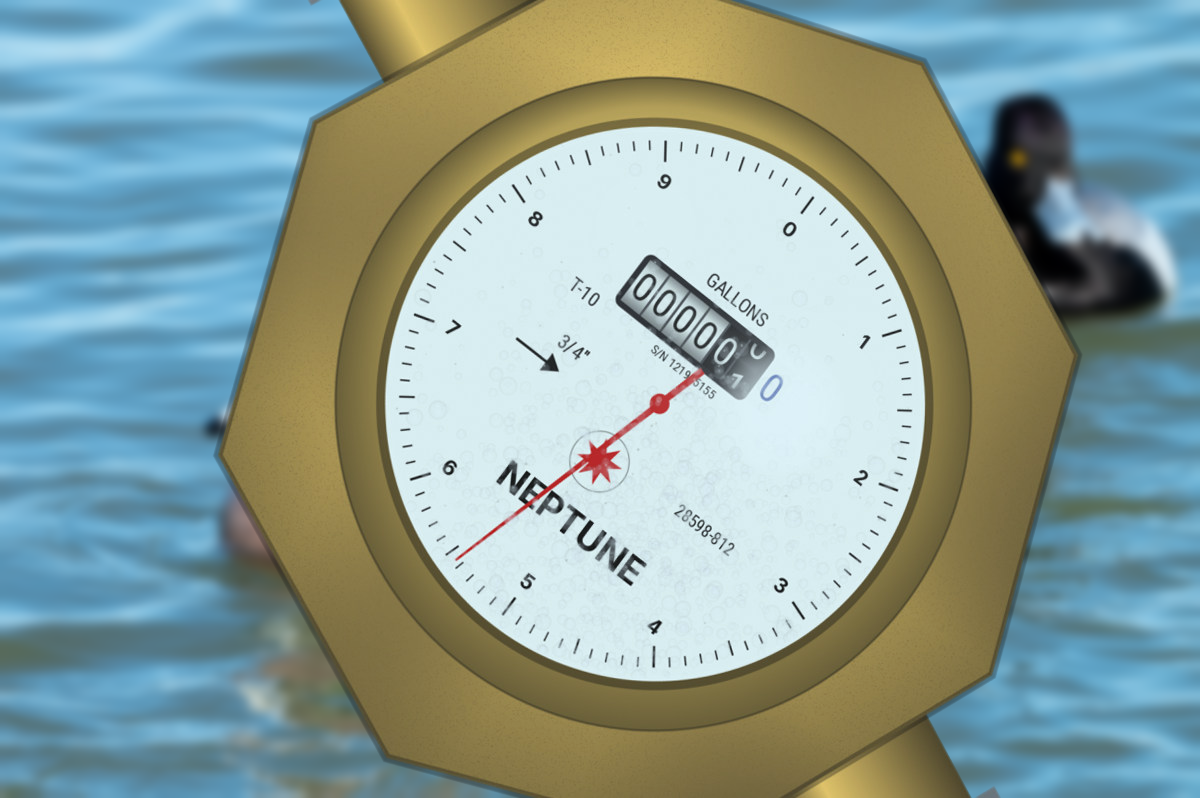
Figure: 5.4 gal
